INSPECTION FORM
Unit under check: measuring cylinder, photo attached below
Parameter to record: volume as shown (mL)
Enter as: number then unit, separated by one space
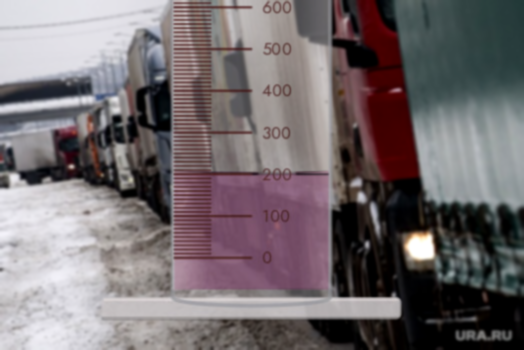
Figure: 200 mL
